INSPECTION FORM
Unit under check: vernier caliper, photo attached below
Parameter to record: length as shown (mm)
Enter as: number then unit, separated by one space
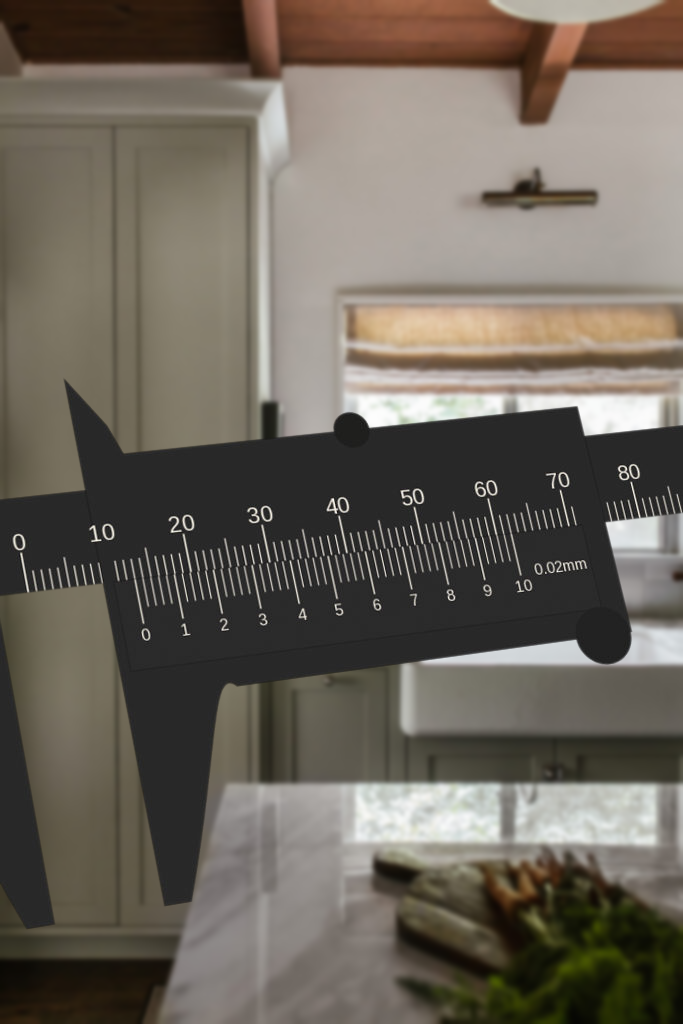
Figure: 13.0 mm
